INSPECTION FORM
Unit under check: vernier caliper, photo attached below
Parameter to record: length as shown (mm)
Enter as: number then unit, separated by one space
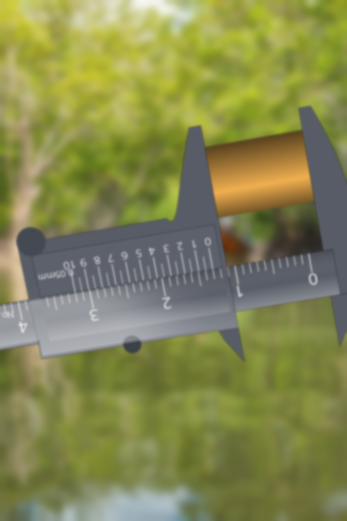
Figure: 13.0 mm
